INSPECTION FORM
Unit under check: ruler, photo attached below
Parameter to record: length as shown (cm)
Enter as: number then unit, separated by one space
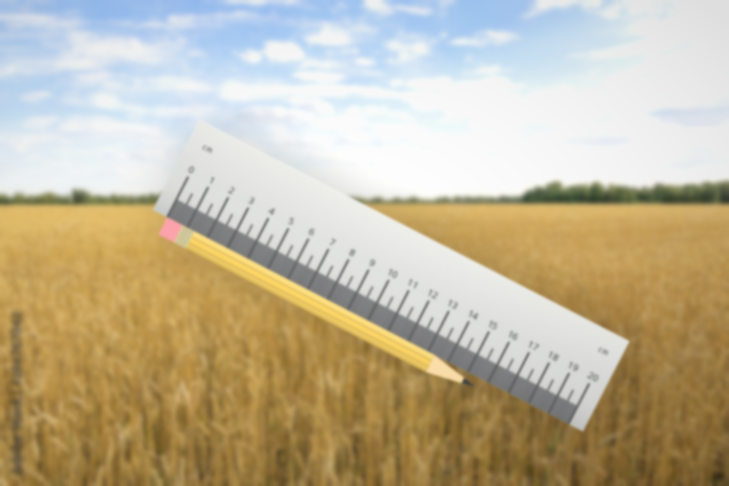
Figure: 15.5 cm
